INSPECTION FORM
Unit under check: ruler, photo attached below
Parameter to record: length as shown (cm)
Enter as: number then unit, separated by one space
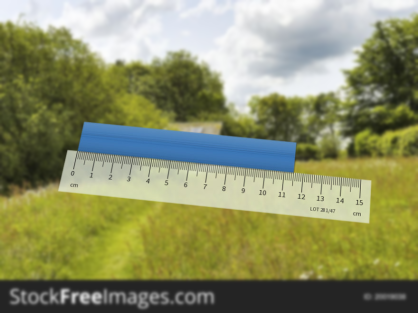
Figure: 11.5 cm
